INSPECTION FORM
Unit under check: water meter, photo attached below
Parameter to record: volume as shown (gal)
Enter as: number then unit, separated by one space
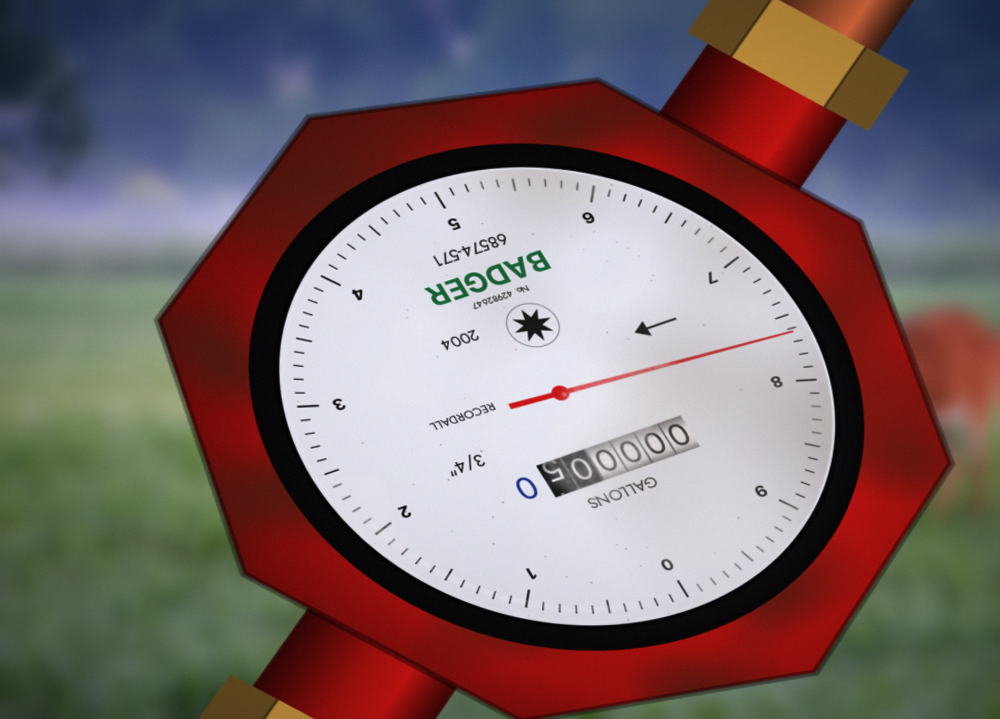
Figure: 47.6 gal
